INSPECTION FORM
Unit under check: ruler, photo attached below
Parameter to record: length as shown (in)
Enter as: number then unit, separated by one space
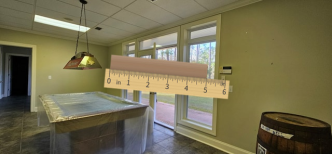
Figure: 5 in
